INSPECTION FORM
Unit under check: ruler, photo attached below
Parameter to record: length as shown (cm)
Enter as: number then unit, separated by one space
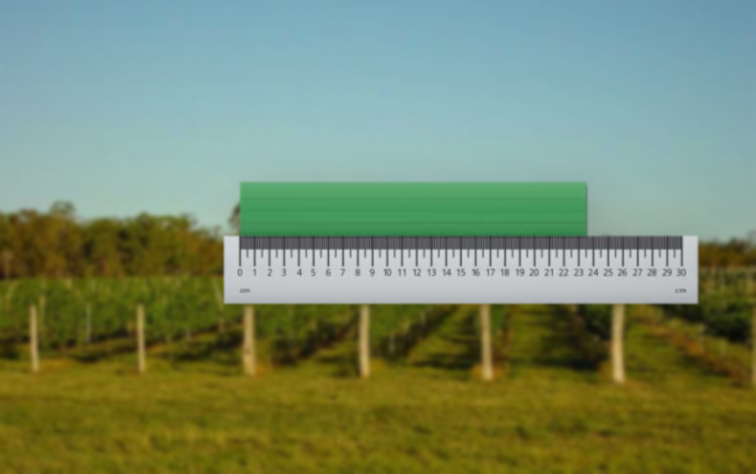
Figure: 23.5 cm
